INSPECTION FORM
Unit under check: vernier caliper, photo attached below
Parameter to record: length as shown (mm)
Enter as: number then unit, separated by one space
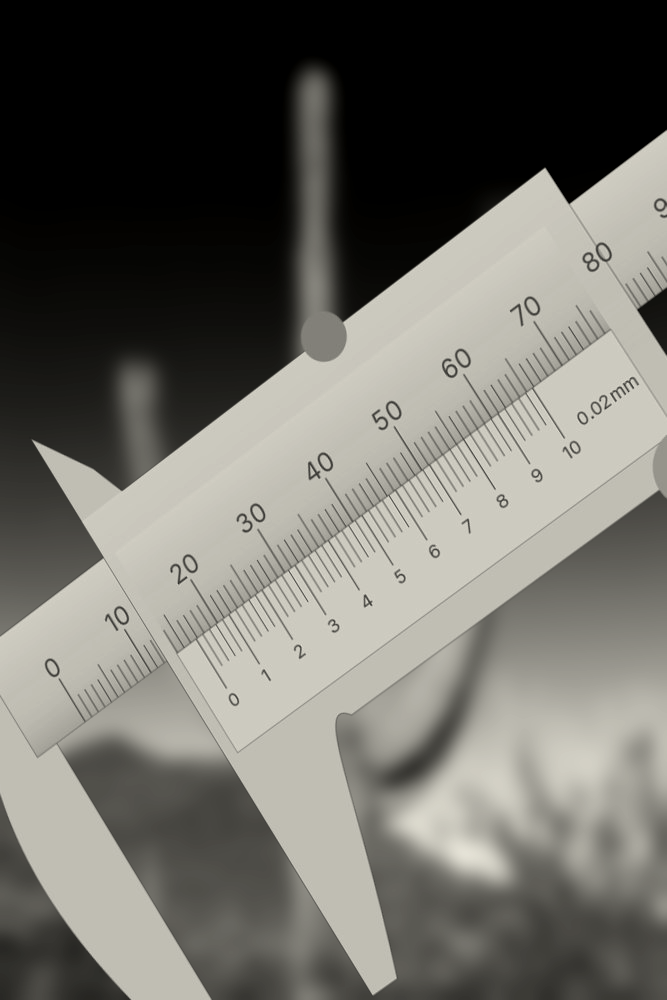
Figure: 16.8 mm
